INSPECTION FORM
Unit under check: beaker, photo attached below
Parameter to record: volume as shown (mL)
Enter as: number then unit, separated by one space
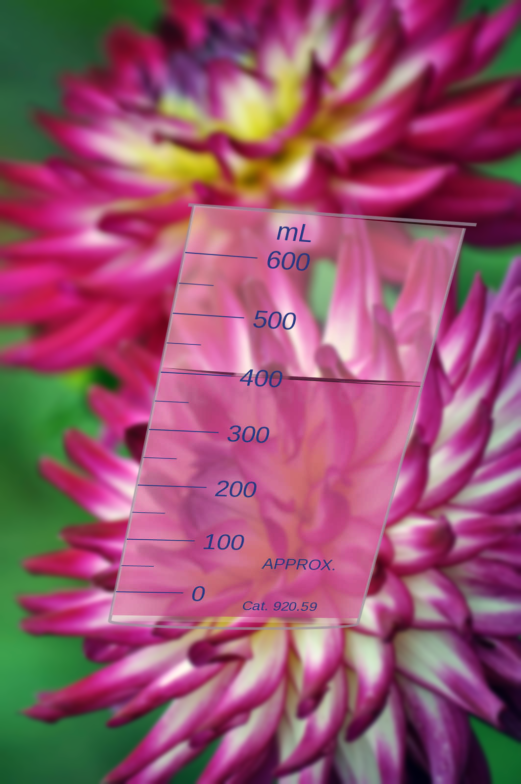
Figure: 400 mL
